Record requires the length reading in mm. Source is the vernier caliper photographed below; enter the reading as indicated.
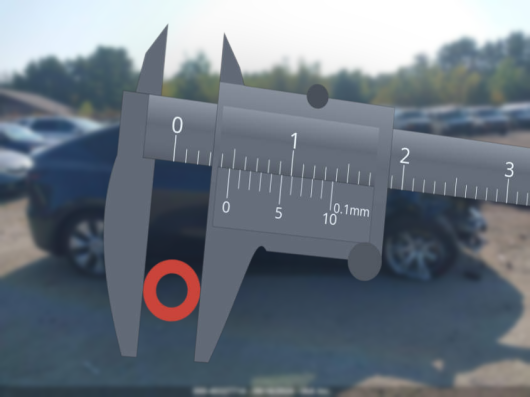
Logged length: 4.7 mm
